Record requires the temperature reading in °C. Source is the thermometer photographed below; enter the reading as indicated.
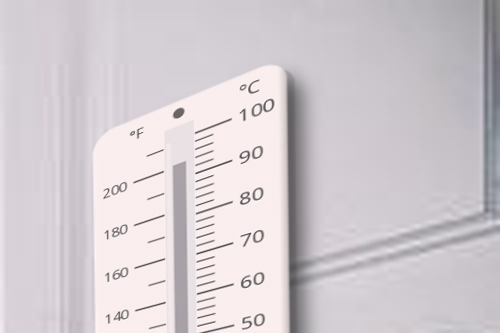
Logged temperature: 94 °C
